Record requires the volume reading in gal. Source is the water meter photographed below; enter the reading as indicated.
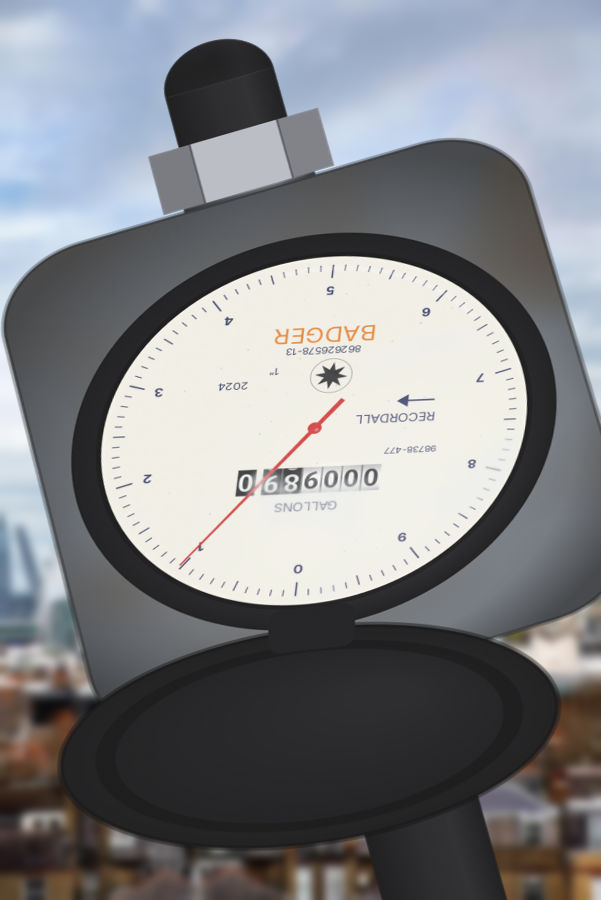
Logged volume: 9891.0 gal
